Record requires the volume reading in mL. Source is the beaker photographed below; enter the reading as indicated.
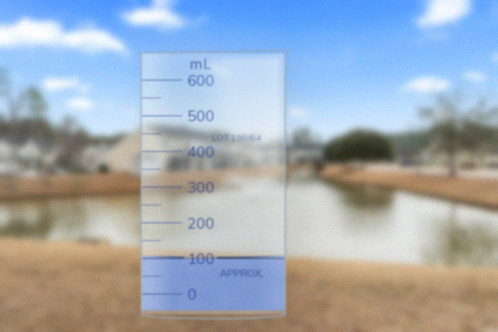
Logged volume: 100 mL
